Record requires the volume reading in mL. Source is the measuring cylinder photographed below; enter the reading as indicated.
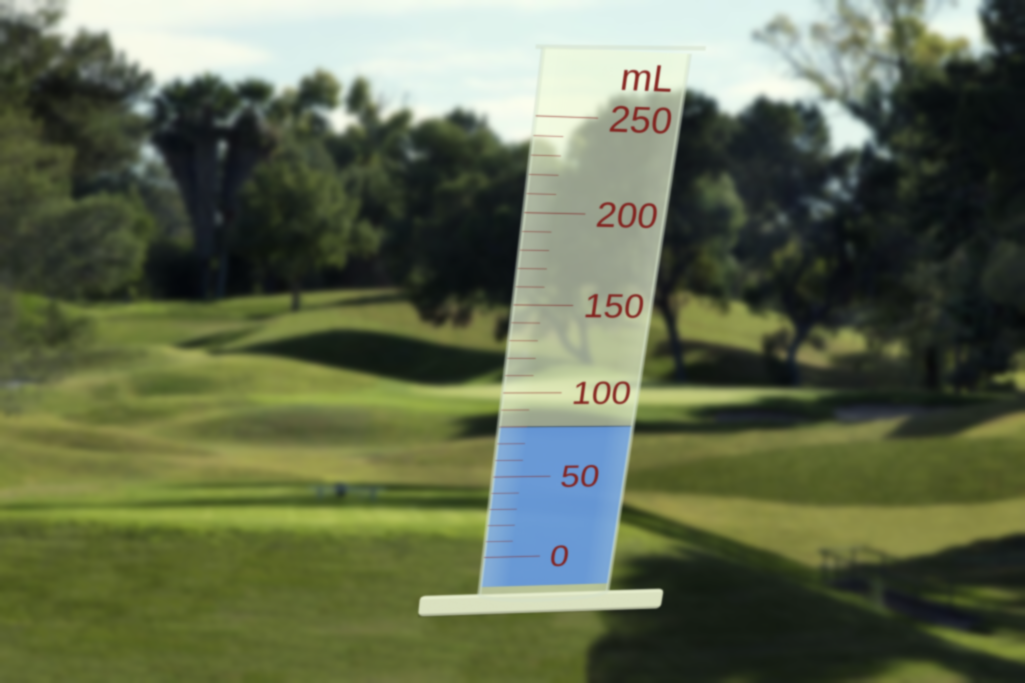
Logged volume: 80 mL
